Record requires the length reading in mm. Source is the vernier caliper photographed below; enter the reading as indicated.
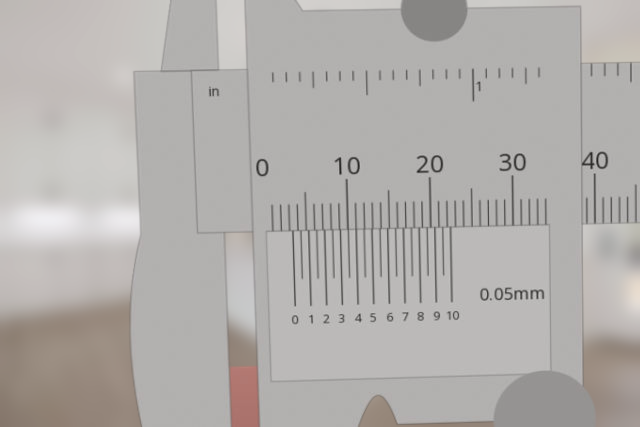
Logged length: 3.4 mm
